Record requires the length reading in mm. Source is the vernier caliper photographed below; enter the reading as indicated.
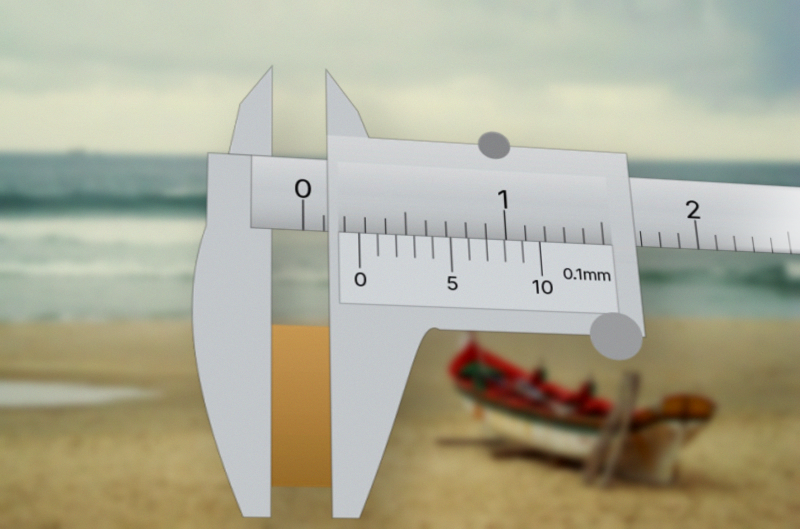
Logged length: 2.7 mm
